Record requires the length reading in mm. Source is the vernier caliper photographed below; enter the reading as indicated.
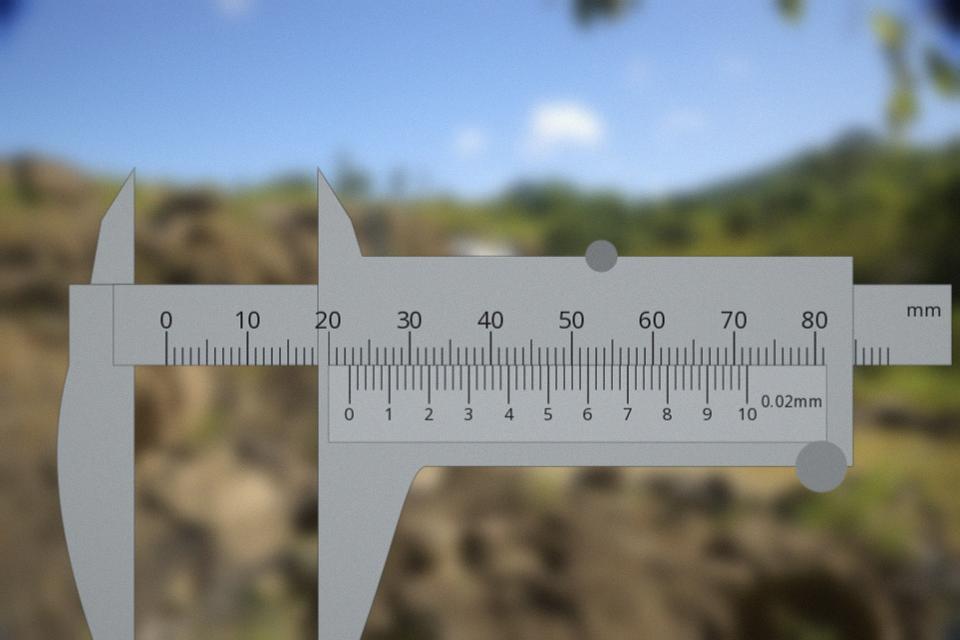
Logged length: 22.6 mm
